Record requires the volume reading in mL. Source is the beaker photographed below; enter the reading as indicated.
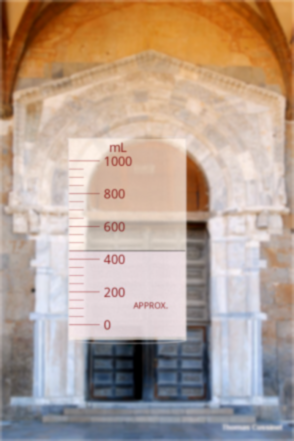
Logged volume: 450 mL
